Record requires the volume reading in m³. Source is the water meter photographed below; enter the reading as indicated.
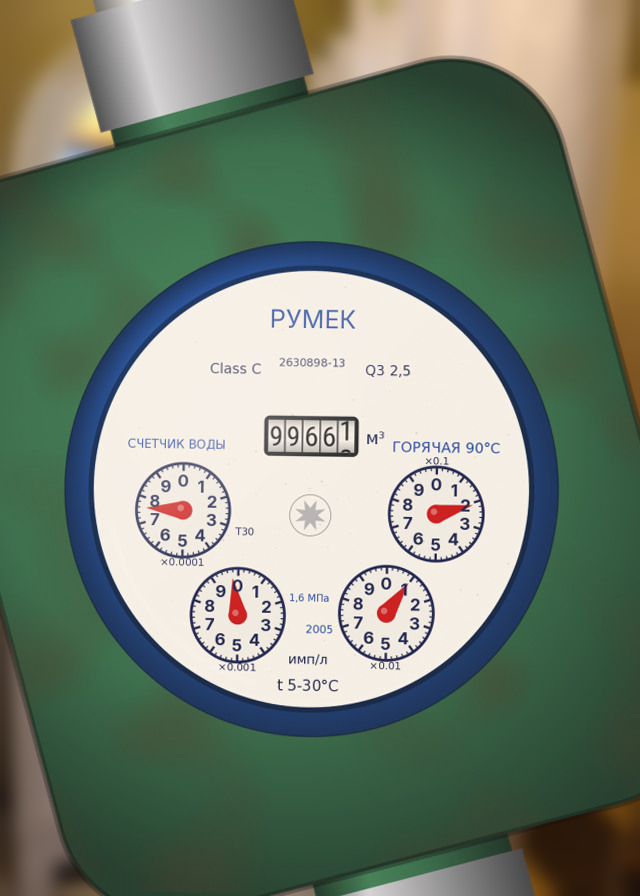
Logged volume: 99661.2097 m³
